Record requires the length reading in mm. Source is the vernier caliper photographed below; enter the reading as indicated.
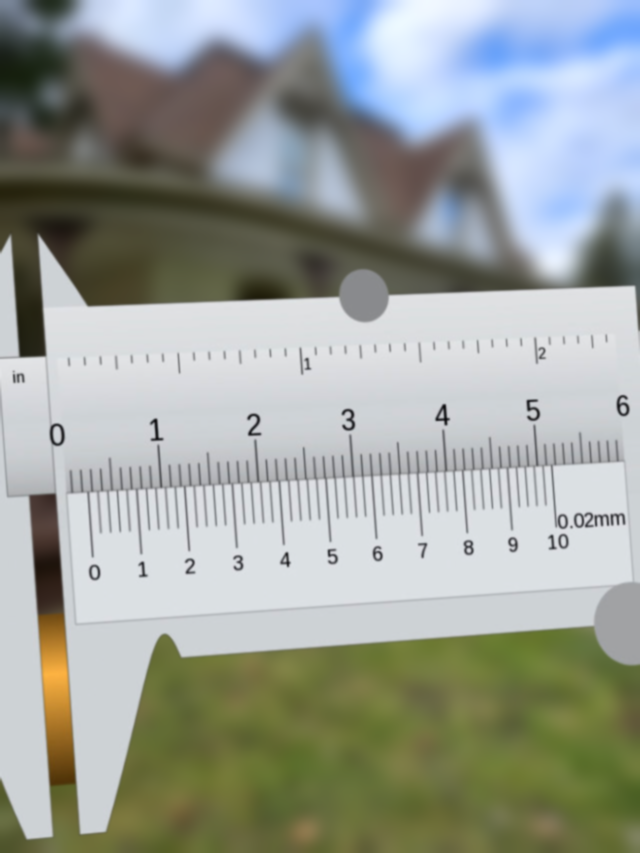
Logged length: 2.6 mm
